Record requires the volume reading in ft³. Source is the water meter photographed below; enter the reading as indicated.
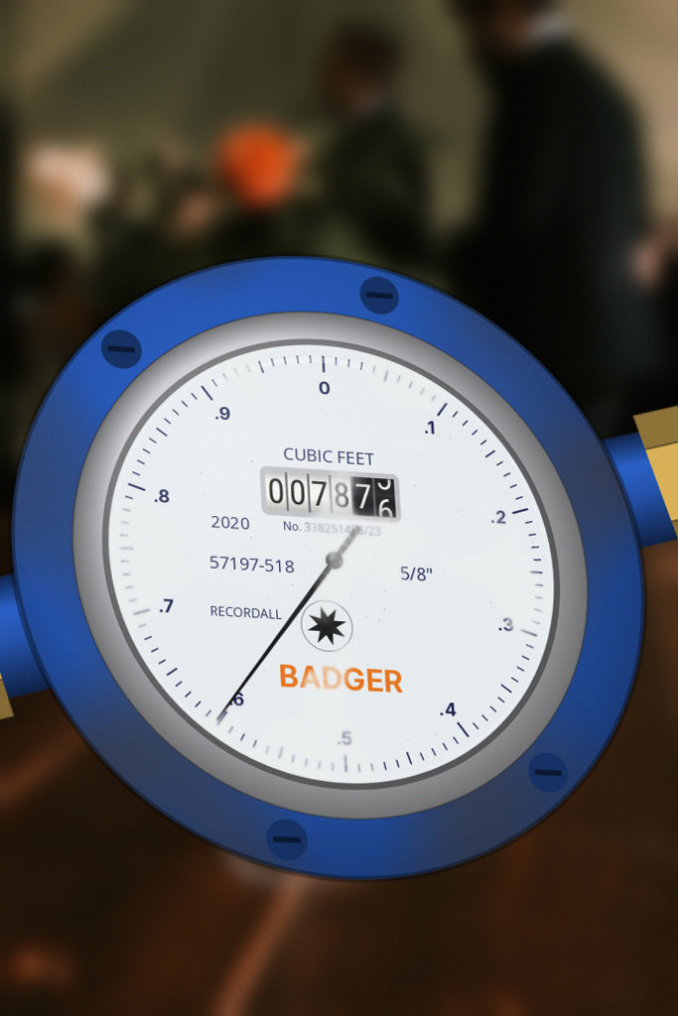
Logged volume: 7875.60 ft³
